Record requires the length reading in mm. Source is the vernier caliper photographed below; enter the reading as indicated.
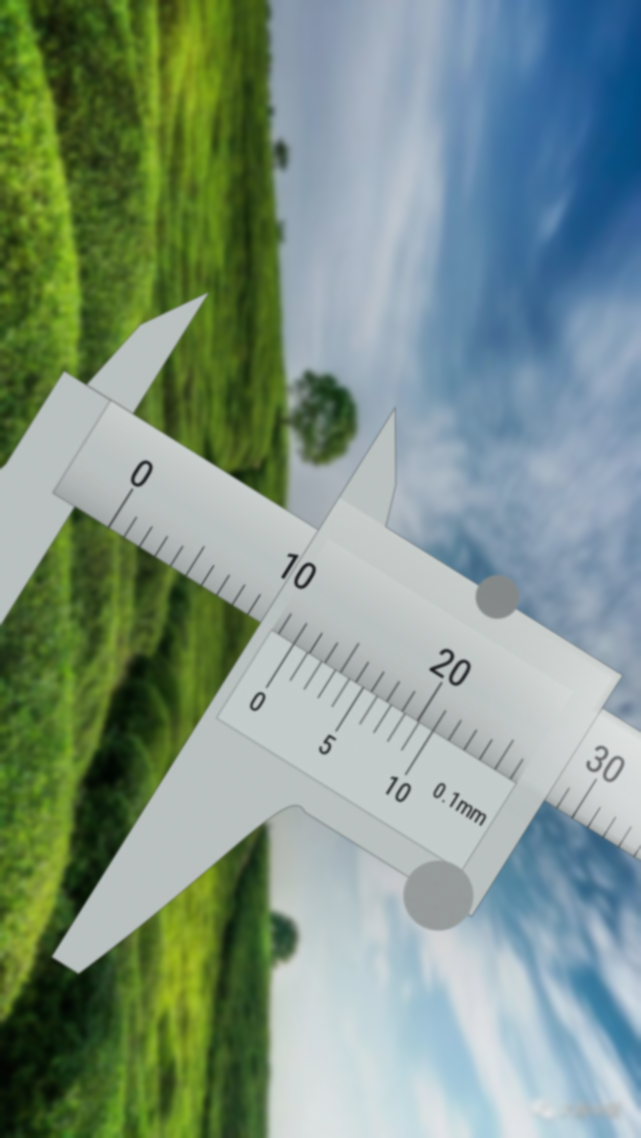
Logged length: 12.0 mm
